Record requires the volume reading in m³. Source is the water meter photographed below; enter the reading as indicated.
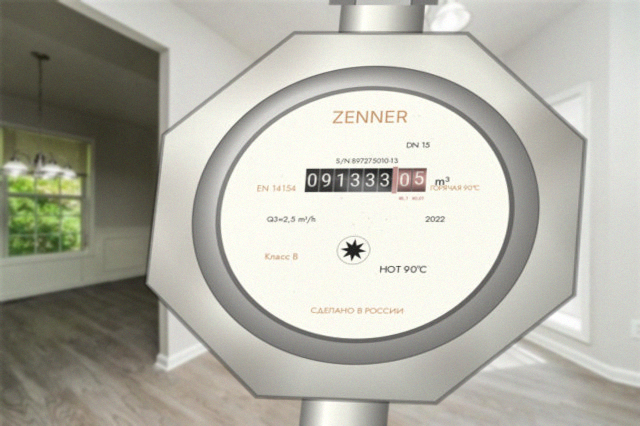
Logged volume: 91333.05 m³
